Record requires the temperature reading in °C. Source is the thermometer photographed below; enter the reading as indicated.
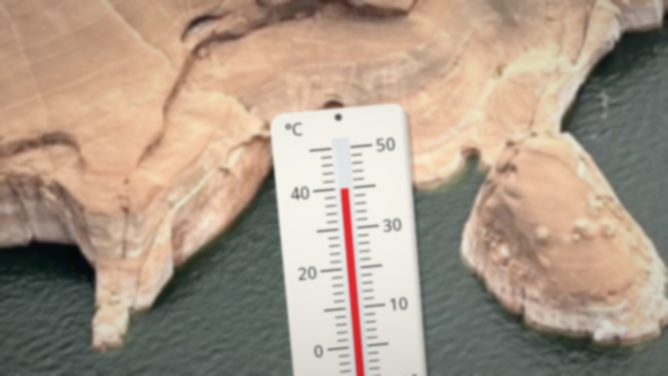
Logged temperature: 40 °C
